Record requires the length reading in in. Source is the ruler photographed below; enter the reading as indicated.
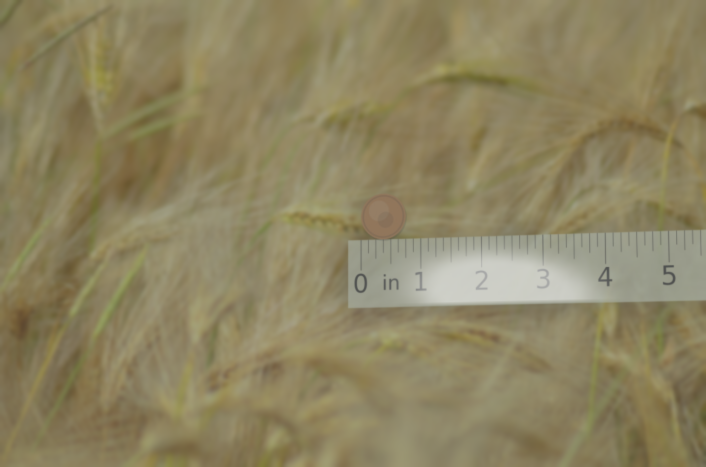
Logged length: 0.75 in
